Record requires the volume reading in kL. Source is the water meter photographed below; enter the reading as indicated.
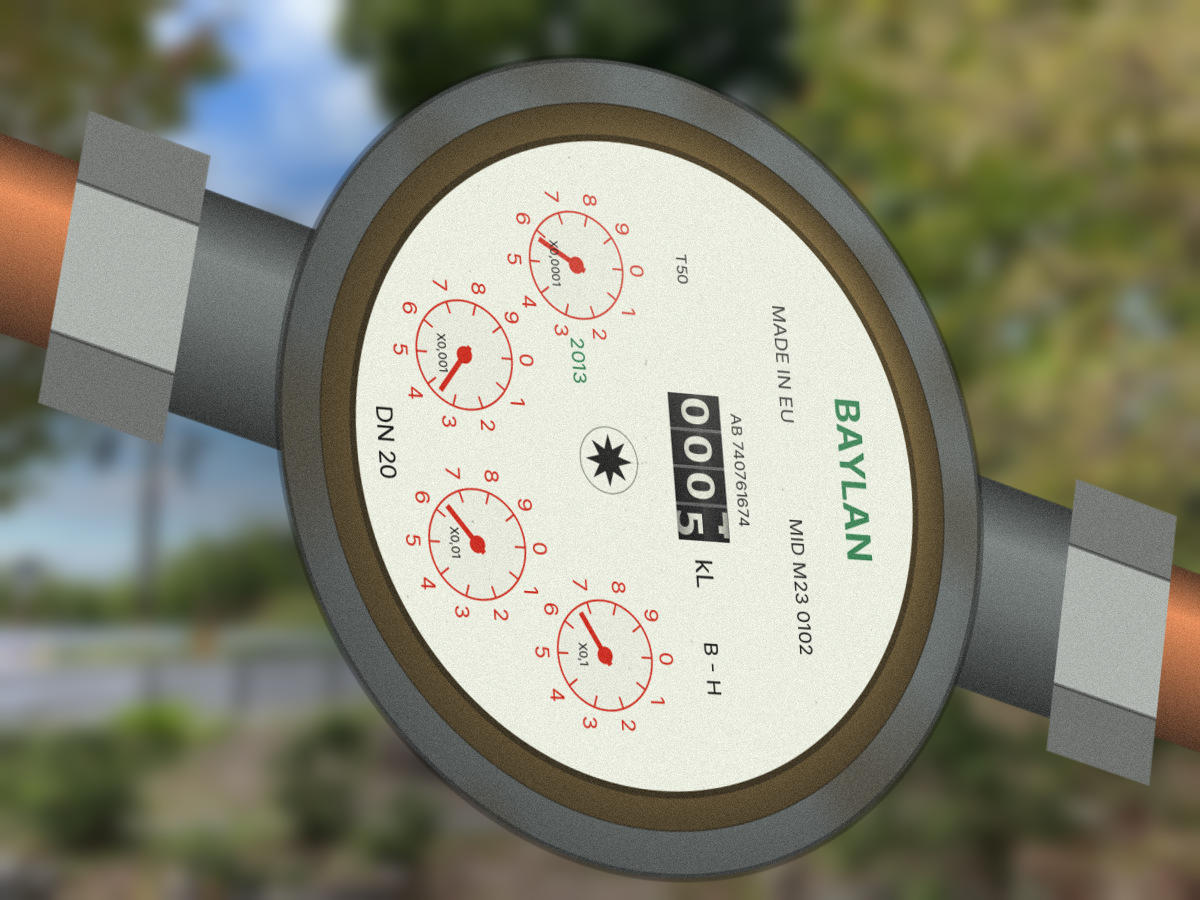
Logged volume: 4.6635 kL
